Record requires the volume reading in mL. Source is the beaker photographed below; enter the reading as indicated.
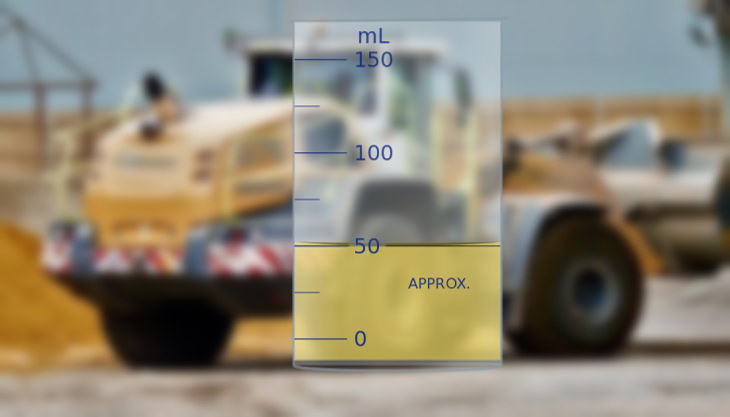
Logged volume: 50 mL
